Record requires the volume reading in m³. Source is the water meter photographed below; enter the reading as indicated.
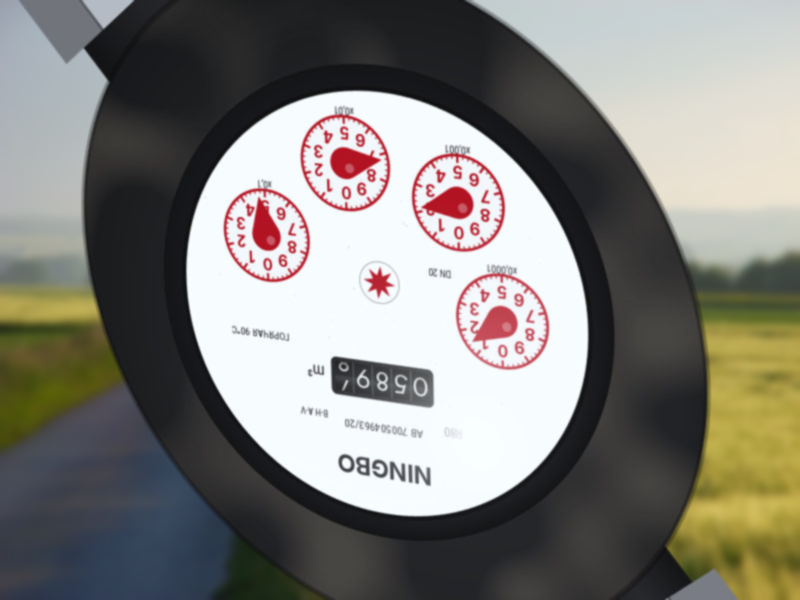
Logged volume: 5897.4721 m³
